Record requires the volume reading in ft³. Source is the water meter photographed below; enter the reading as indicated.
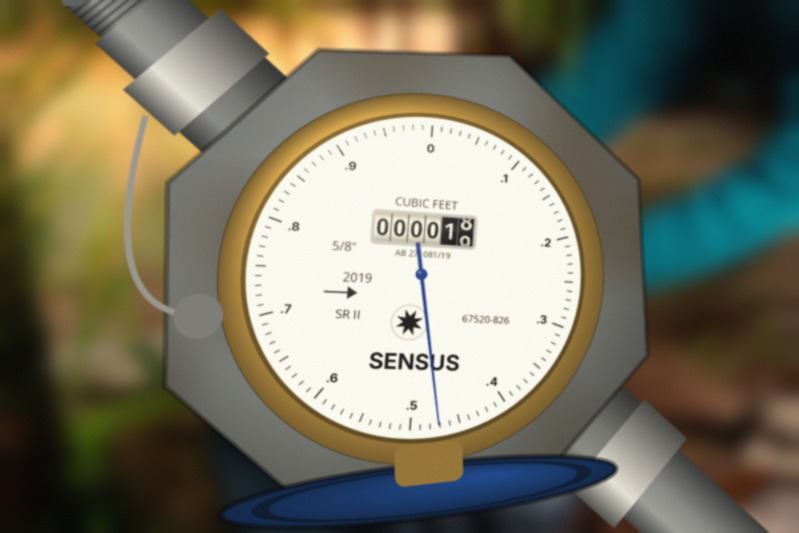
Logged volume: 18.47 ft³
